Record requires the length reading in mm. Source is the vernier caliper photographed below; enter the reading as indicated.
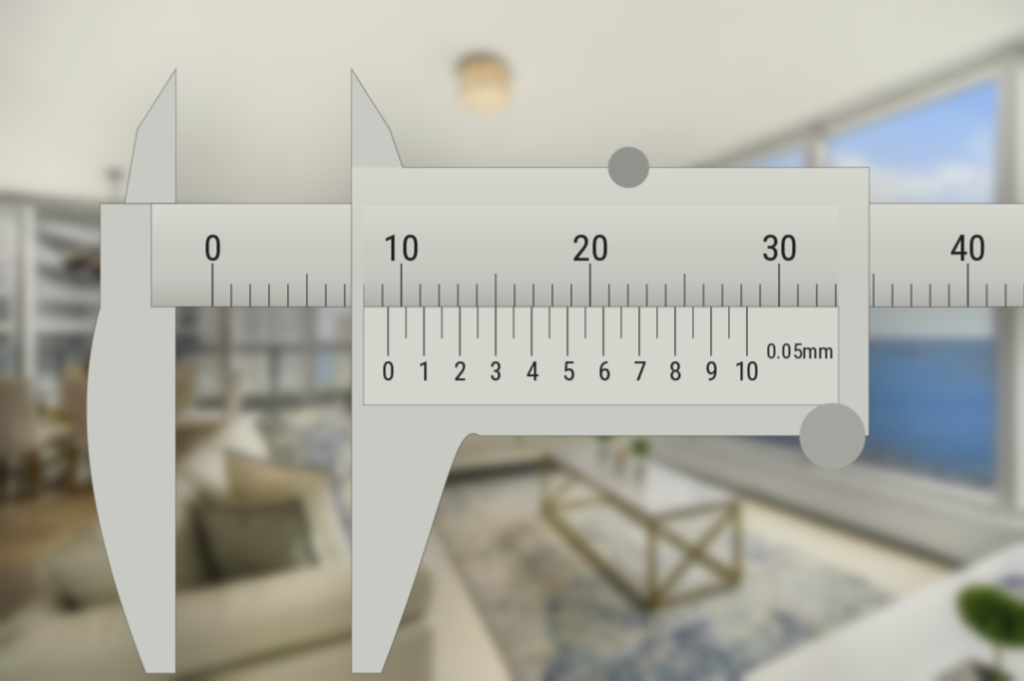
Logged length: 9.3 mm
